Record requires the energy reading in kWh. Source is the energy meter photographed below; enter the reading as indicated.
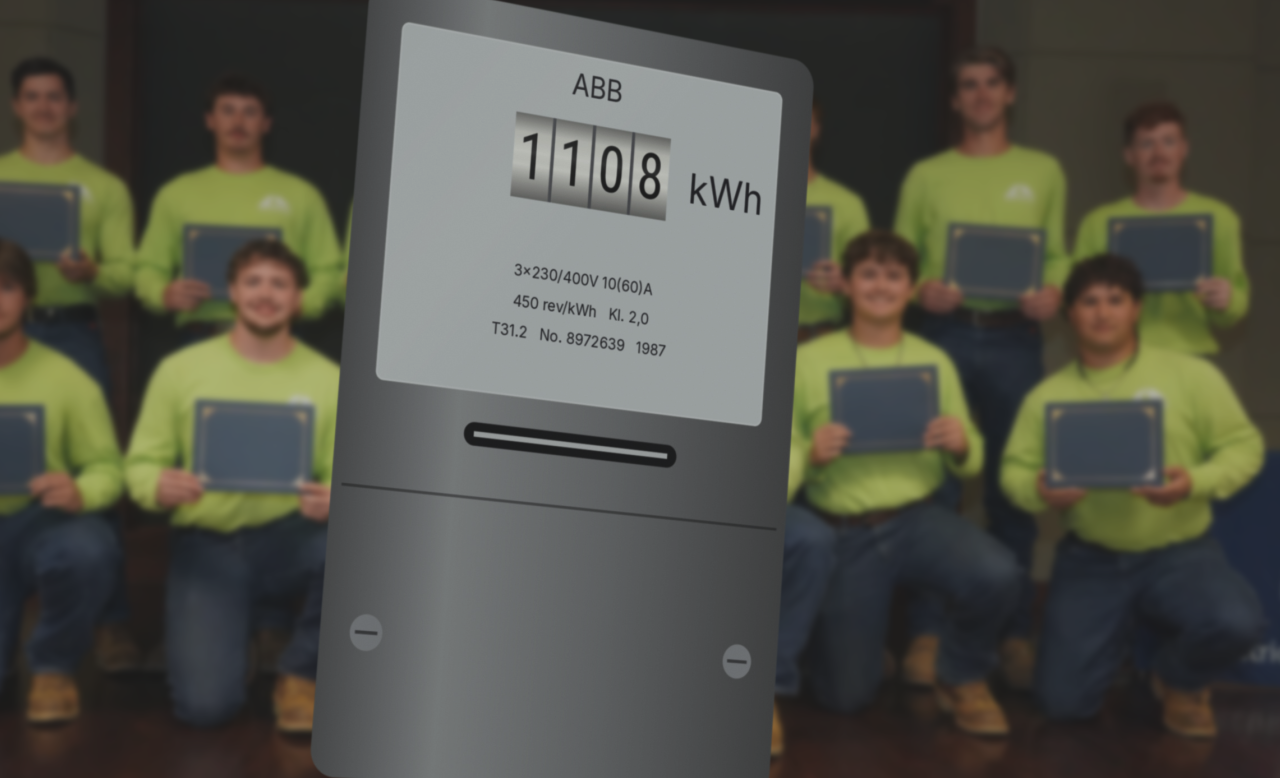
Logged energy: 1108 kWh
